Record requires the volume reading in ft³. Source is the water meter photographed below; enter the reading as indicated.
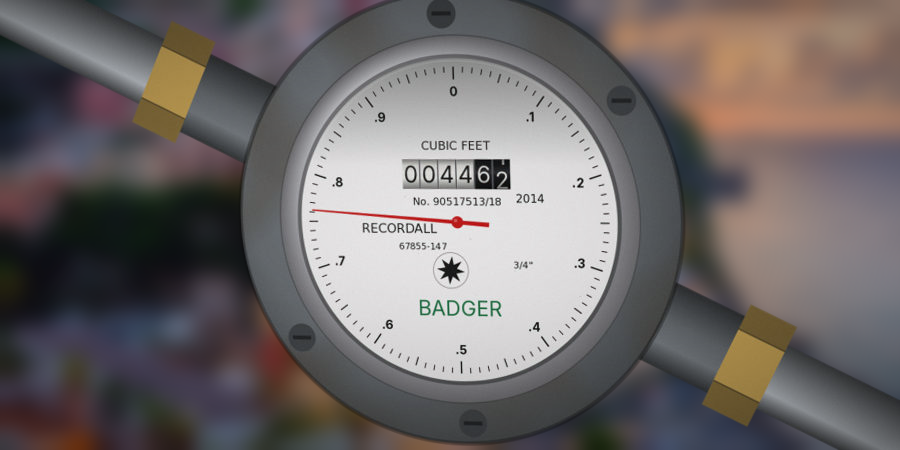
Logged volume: 4461.76 ft³
